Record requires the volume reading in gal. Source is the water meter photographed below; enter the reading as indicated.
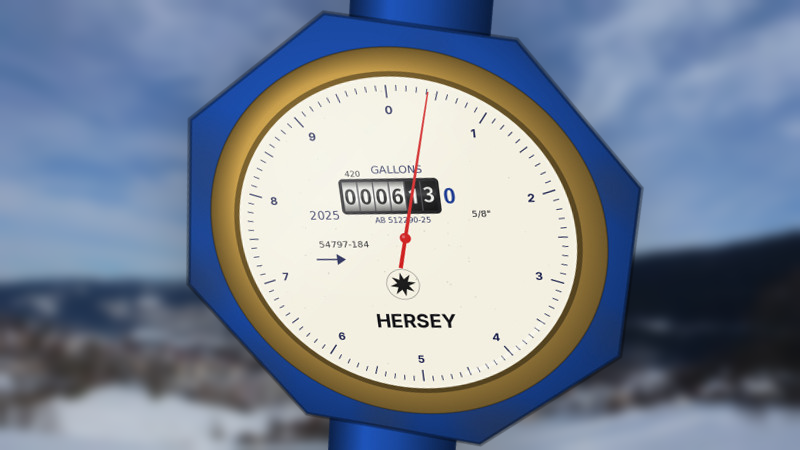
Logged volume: 6130.4 gal
